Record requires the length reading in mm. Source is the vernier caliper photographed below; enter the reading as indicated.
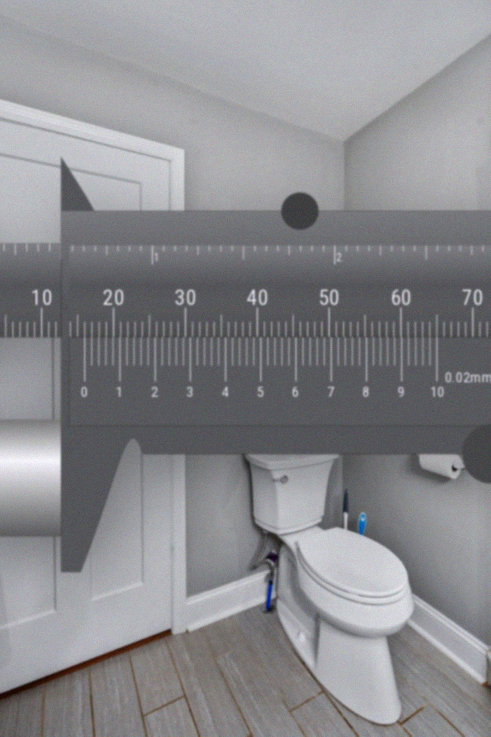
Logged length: 16.0 mm
